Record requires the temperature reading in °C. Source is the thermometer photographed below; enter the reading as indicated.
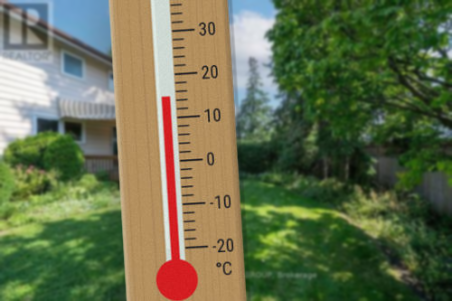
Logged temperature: 15 °C
